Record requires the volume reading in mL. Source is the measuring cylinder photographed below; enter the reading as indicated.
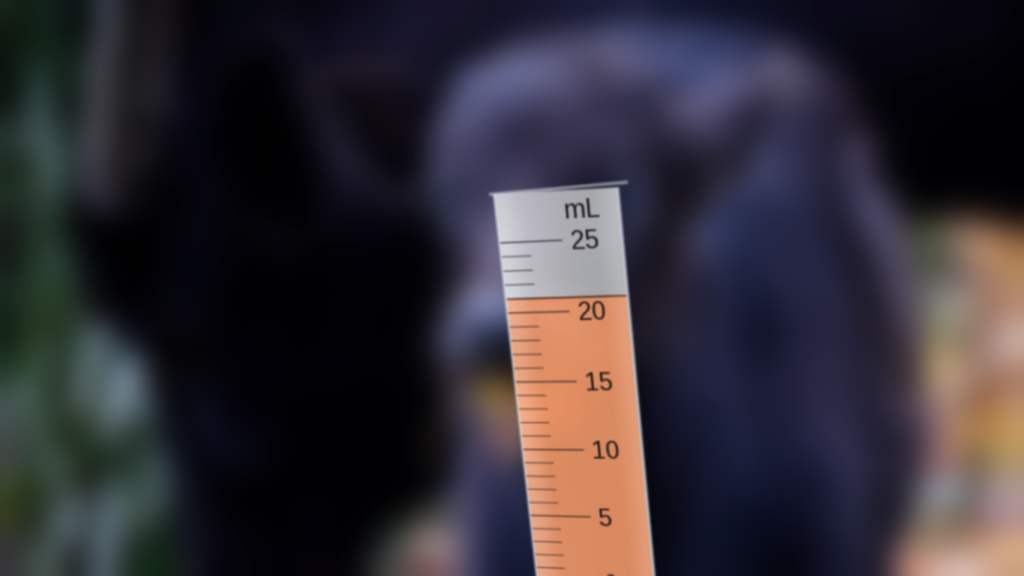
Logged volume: 21 mL
